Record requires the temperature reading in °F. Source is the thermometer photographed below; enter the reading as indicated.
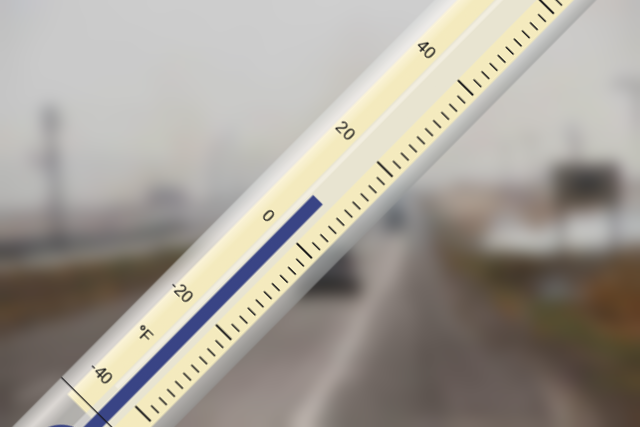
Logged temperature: 8 °F
